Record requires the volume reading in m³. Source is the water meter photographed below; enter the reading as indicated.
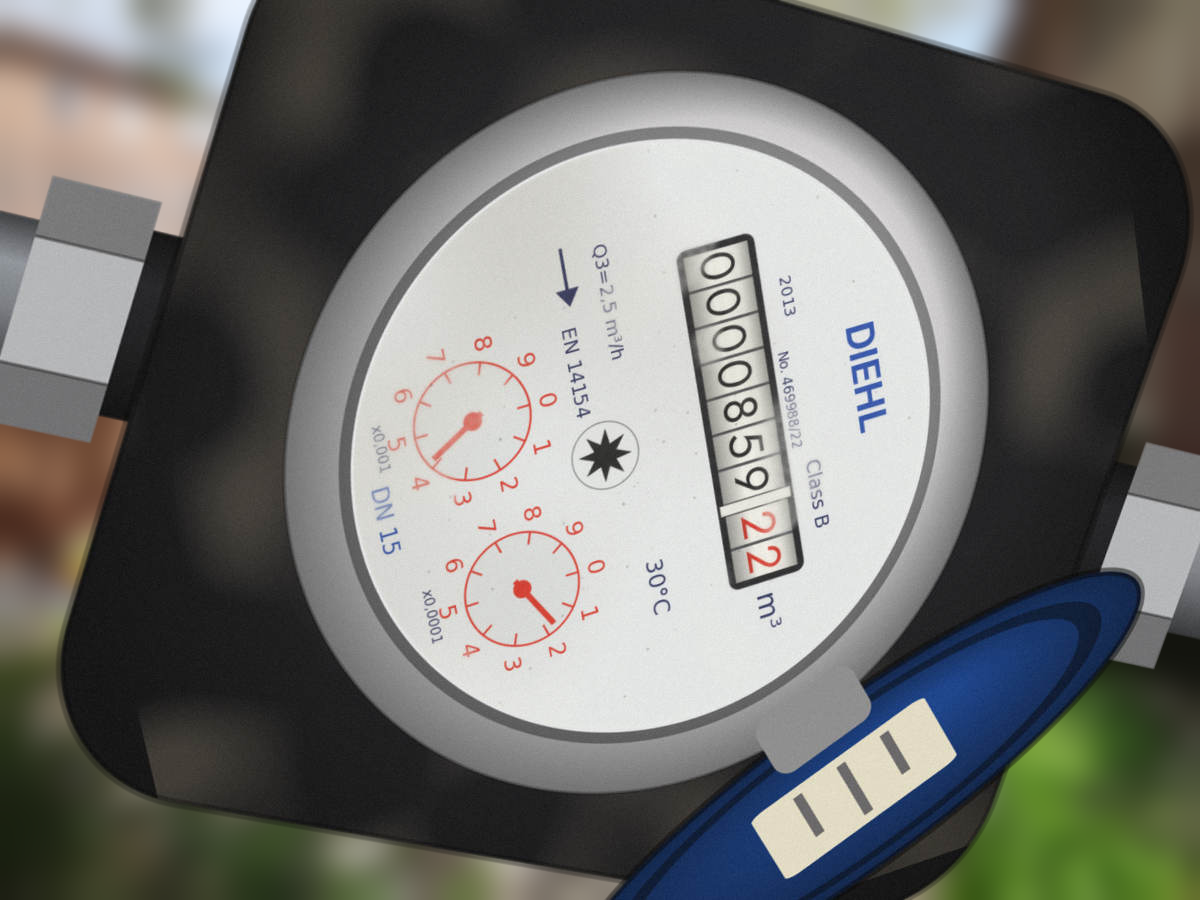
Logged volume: 859.2241 m³
